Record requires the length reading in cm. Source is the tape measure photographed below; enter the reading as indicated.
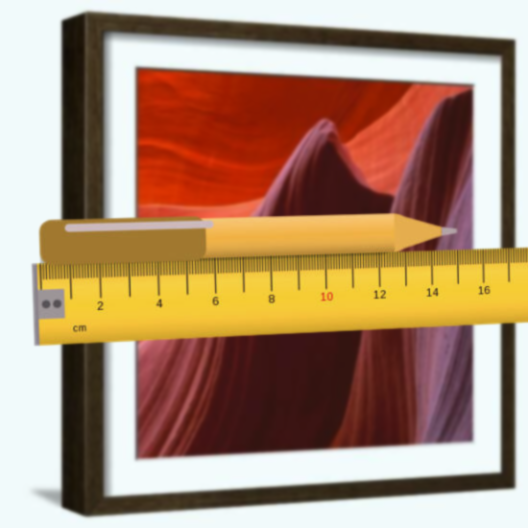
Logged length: 15 cm
